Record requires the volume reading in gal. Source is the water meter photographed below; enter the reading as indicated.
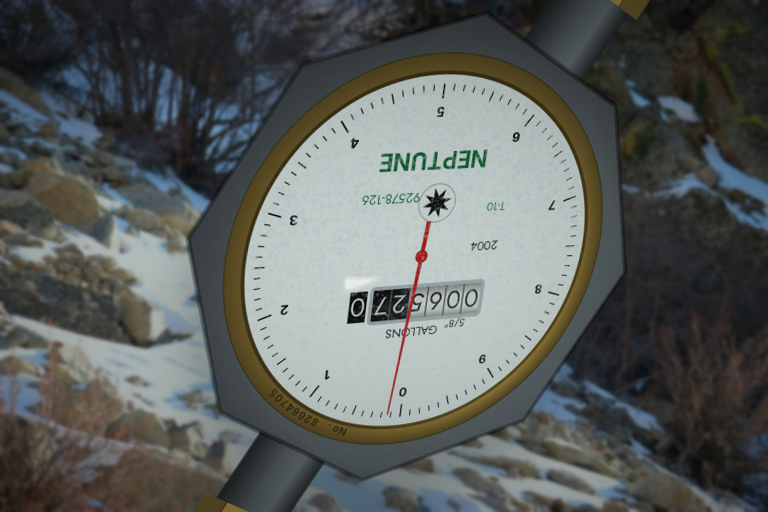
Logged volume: 65270.1 gal
